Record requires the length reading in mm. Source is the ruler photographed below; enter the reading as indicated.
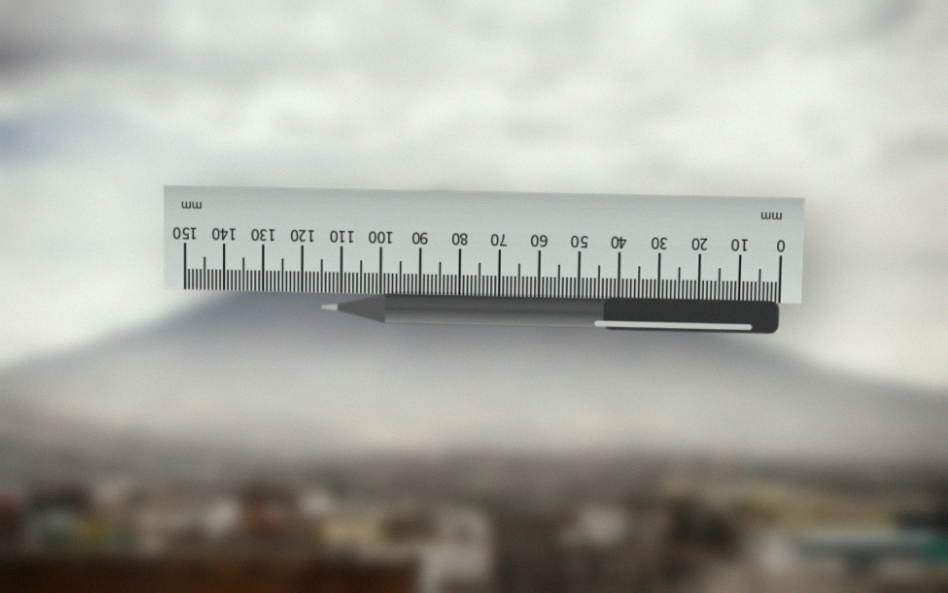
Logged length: 115 mm
